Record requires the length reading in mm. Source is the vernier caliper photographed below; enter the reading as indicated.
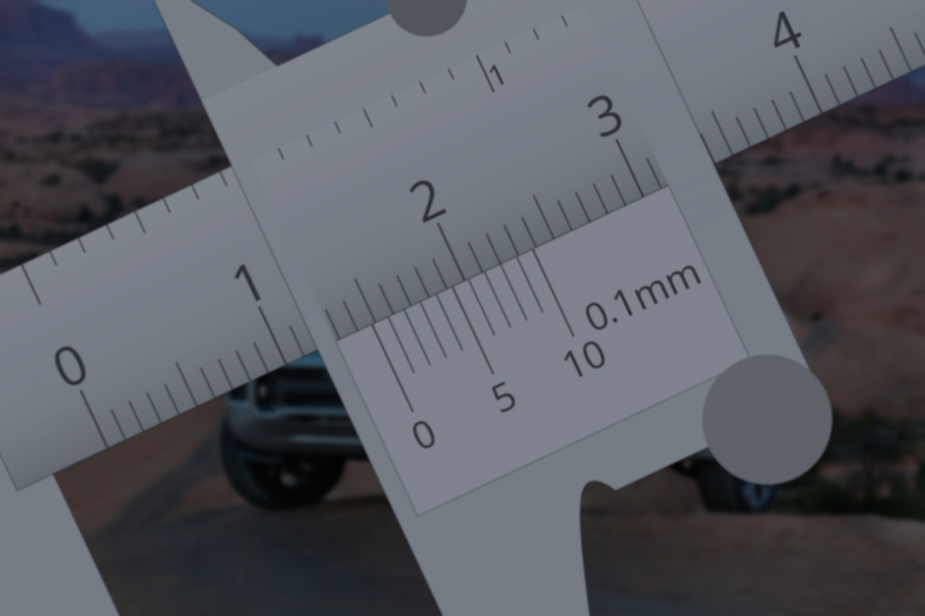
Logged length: 14.8 mm
